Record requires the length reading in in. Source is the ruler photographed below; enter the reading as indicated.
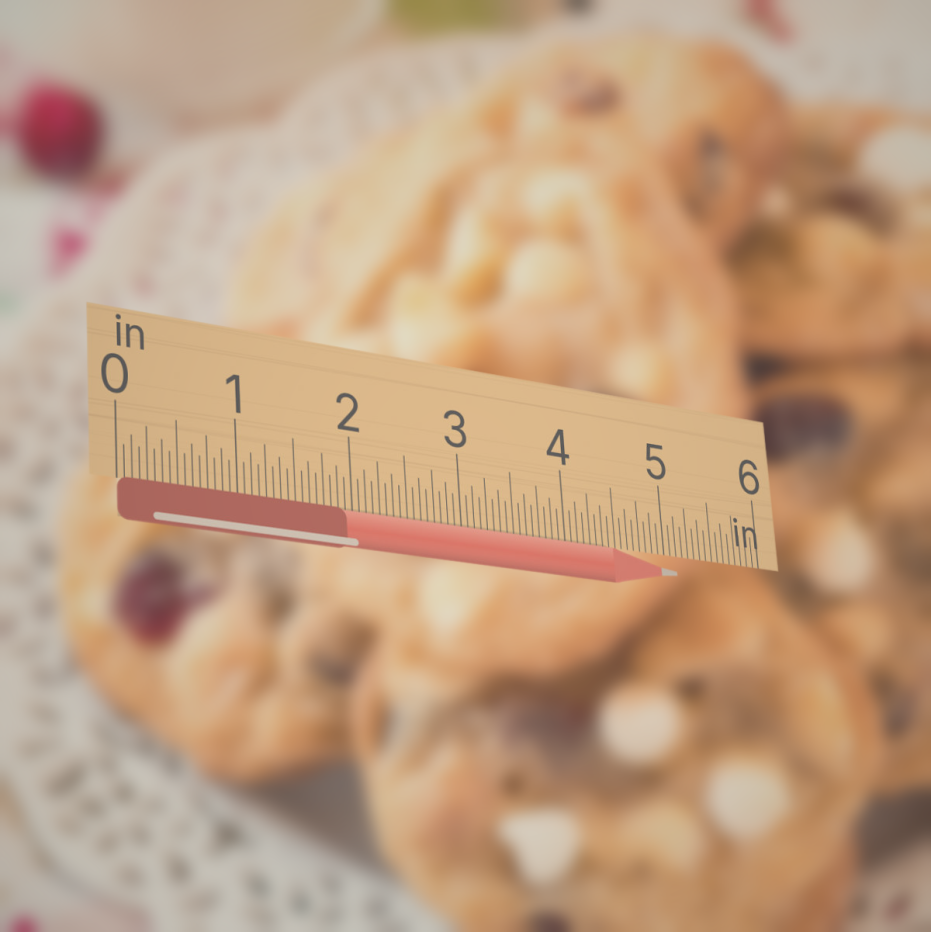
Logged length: 5.125 in
